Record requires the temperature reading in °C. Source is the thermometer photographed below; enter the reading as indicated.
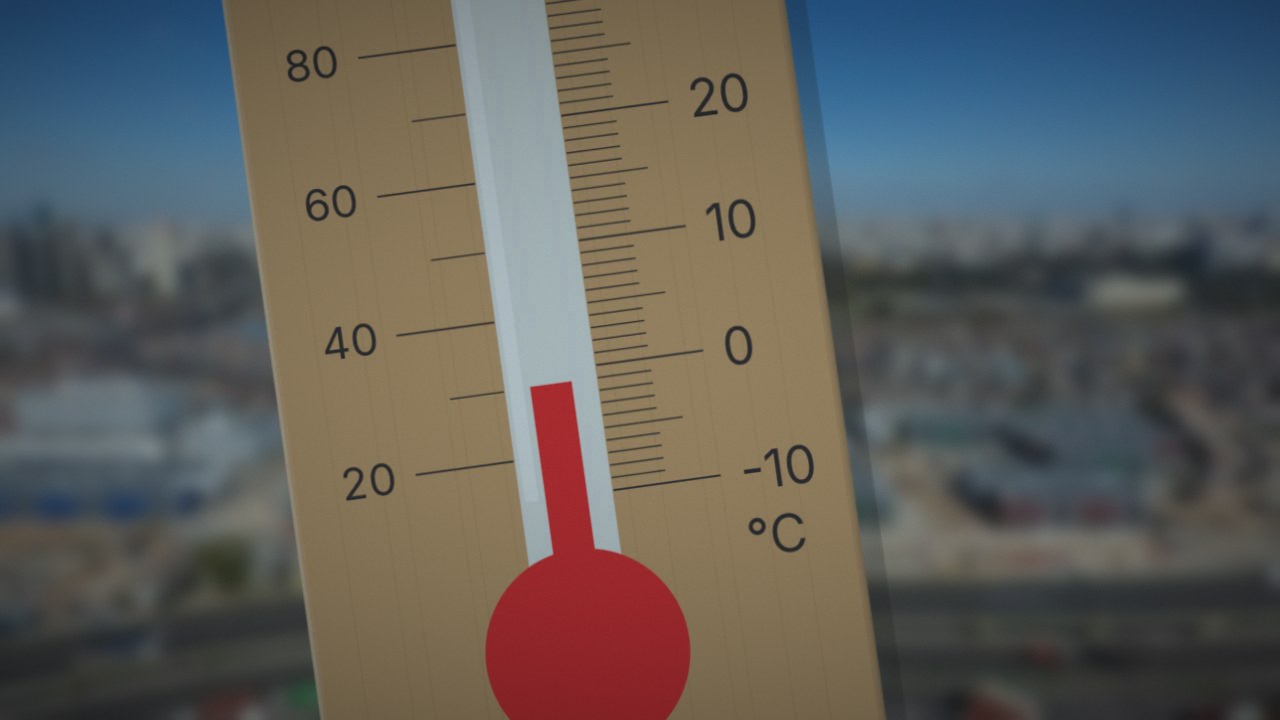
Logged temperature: -1 °C
